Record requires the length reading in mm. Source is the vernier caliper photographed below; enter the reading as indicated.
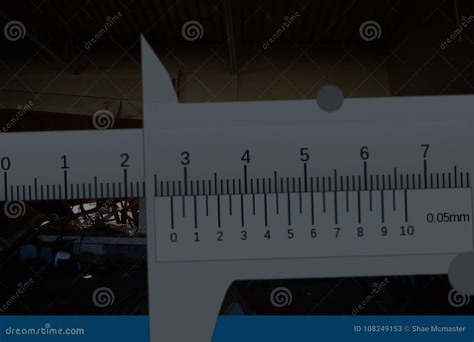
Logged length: 27.6 mm
